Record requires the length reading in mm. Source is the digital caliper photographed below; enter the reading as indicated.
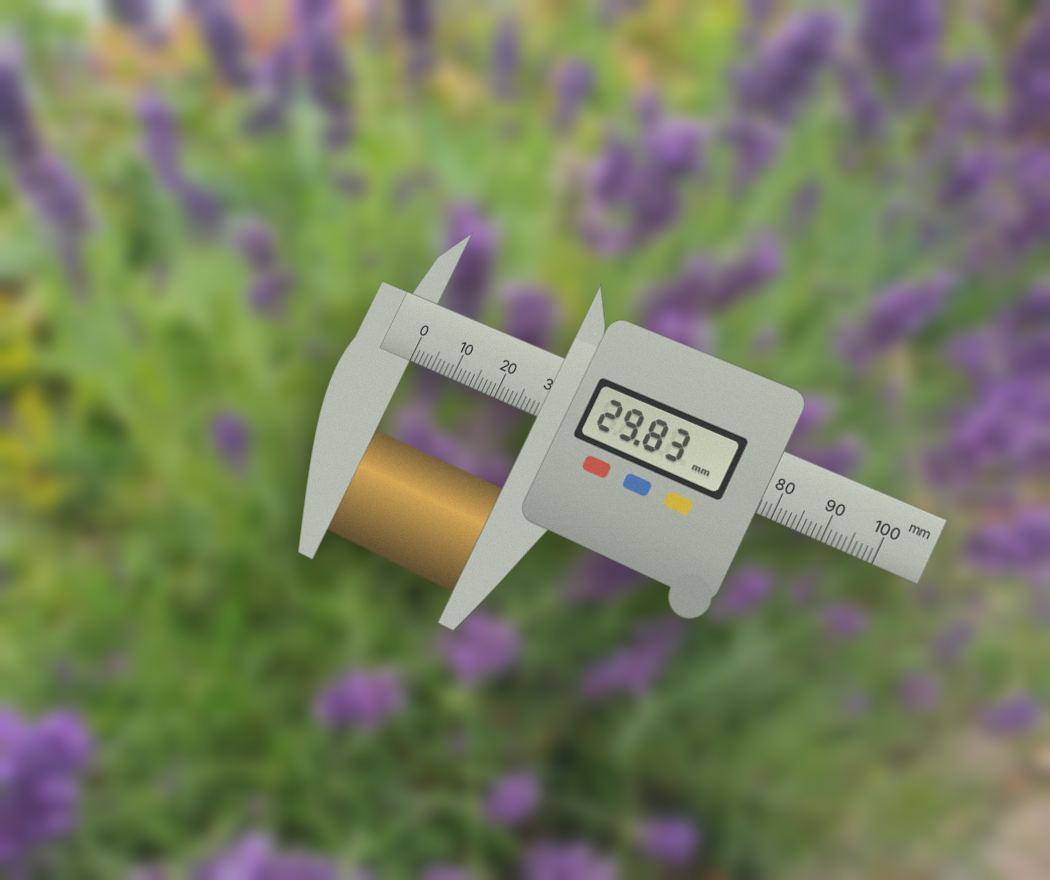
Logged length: 29.83 mm
